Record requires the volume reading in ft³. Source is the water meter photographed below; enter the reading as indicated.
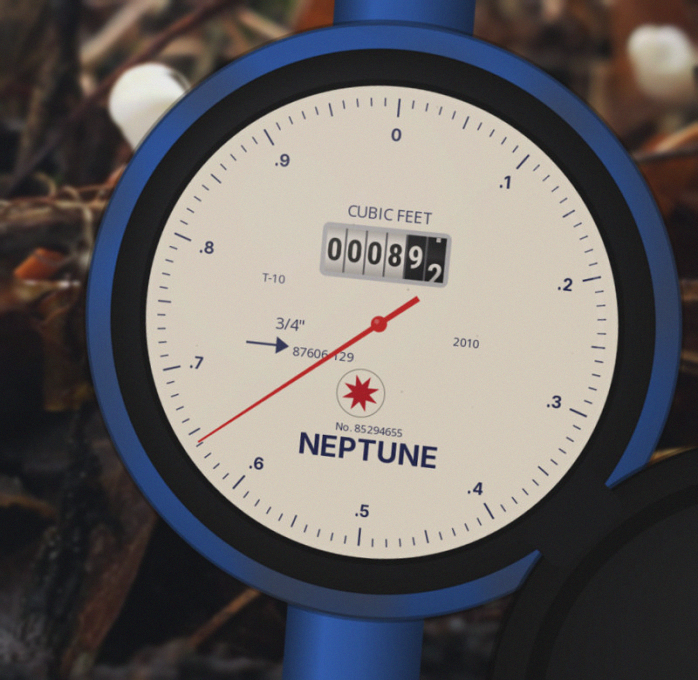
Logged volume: 891.64 ft³
